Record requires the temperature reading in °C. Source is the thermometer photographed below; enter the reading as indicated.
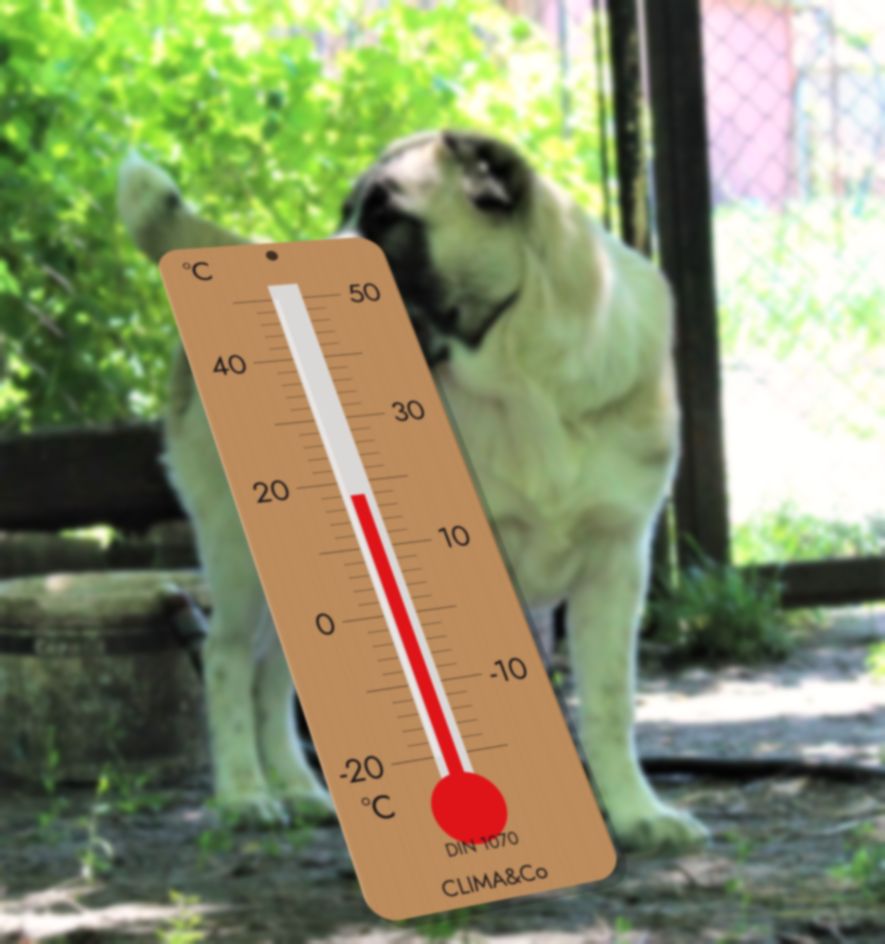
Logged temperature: 18 °C
